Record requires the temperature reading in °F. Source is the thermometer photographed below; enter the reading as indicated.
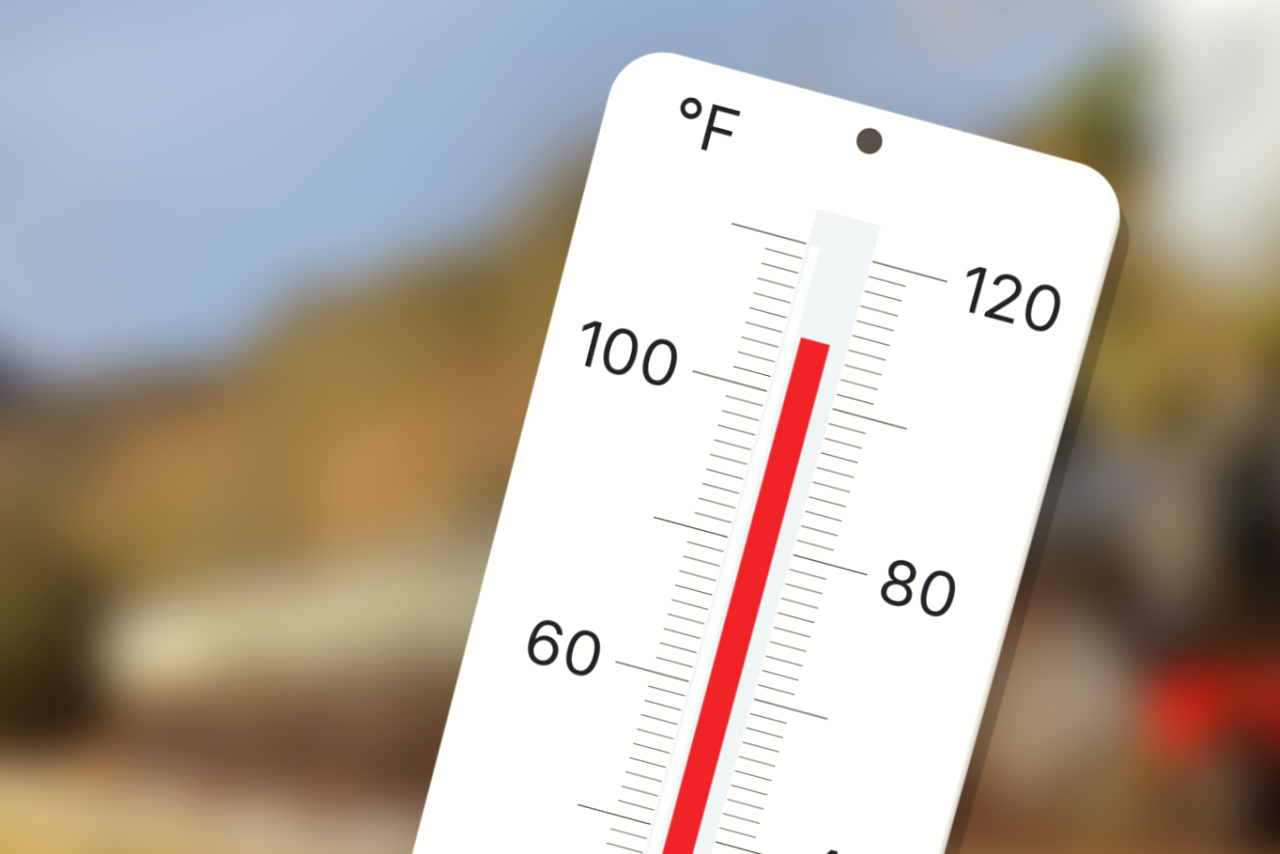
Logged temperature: 108 °F
